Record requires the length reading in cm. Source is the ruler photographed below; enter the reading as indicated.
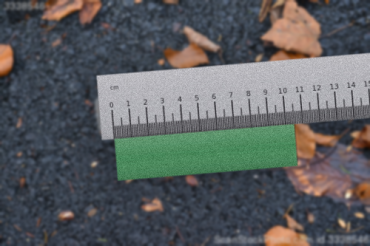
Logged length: 10.5 cm
